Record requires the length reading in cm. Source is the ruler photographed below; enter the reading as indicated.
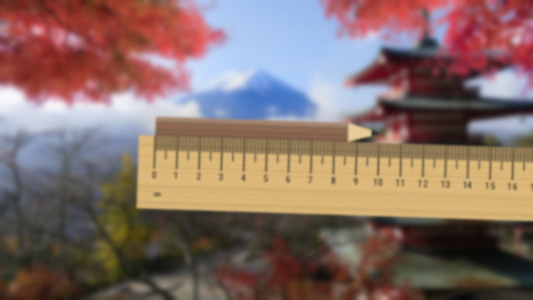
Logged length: 10 cm
